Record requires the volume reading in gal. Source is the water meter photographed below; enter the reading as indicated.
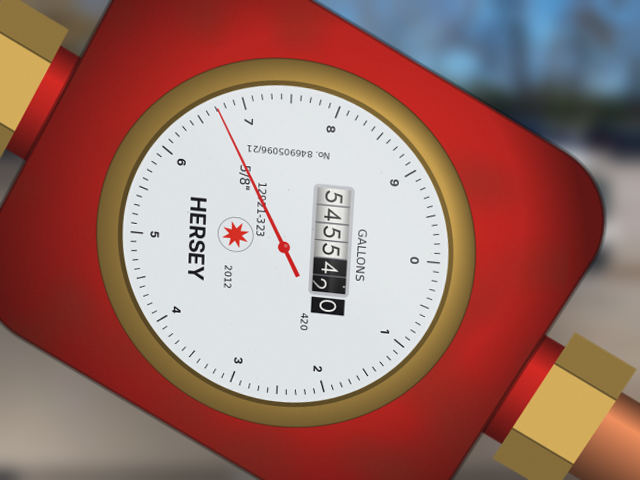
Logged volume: 5455416.7 gal
